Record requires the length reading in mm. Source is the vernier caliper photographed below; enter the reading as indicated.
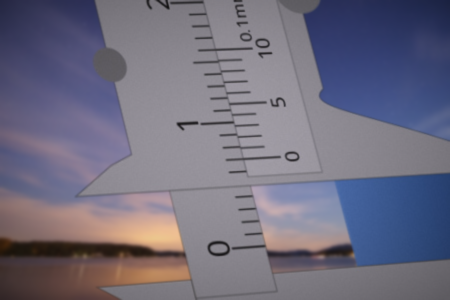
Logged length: 7.0 mm
